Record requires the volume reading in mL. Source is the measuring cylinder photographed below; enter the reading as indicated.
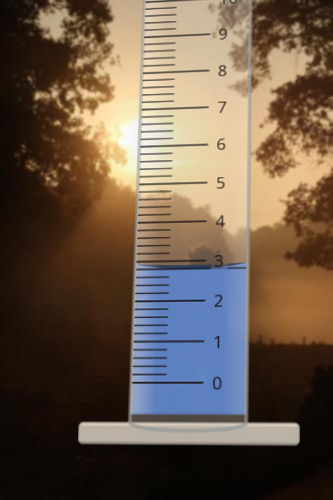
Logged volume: 2.8 mL
